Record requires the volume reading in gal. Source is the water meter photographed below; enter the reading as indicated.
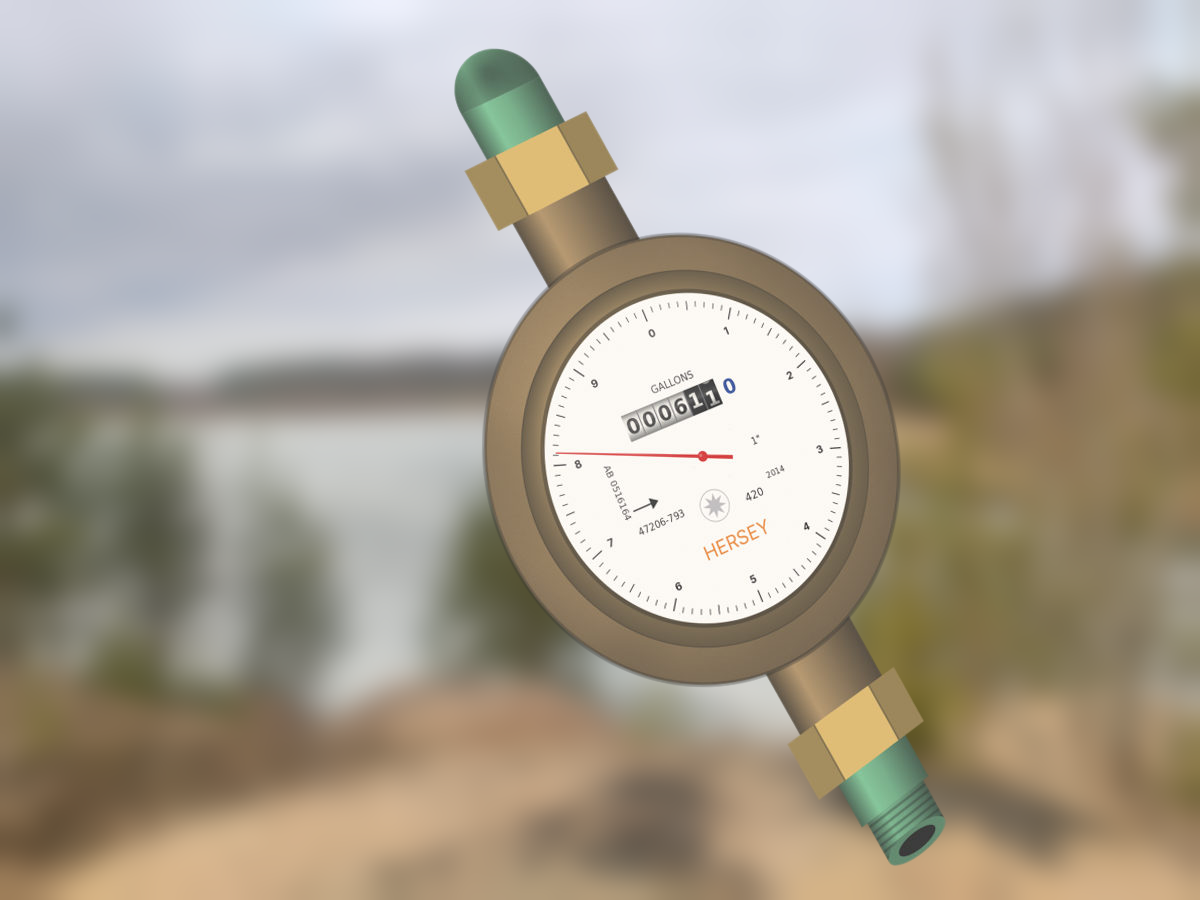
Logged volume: 6108.1 gal
